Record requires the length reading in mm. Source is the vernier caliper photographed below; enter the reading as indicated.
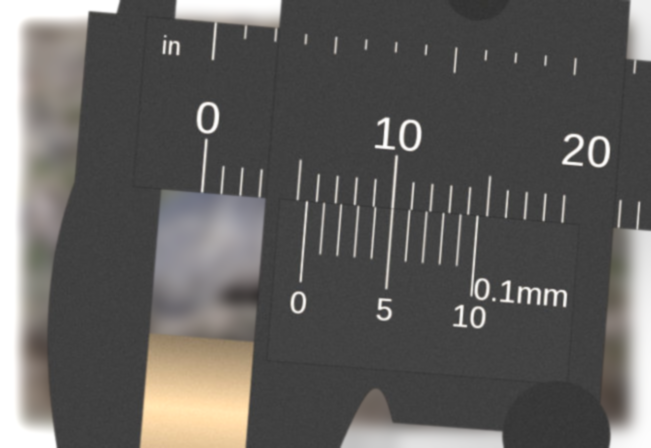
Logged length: 5.5 mm
